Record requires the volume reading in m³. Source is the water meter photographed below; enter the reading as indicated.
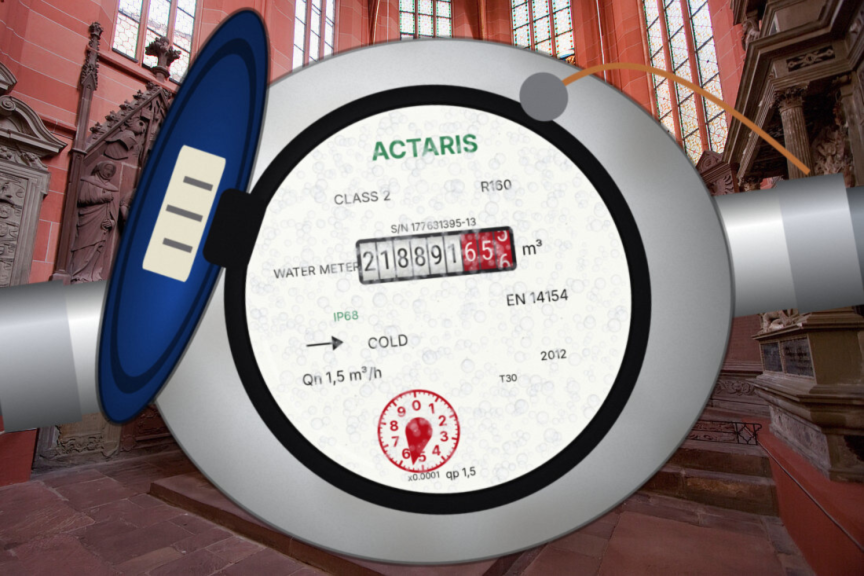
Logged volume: 218891.6555 m³
